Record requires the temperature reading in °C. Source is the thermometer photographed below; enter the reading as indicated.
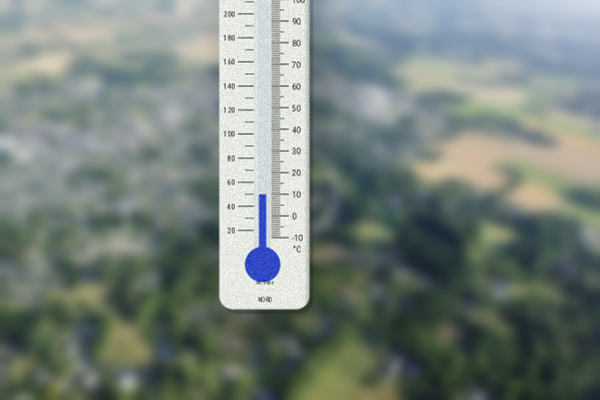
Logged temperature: 10 °C
